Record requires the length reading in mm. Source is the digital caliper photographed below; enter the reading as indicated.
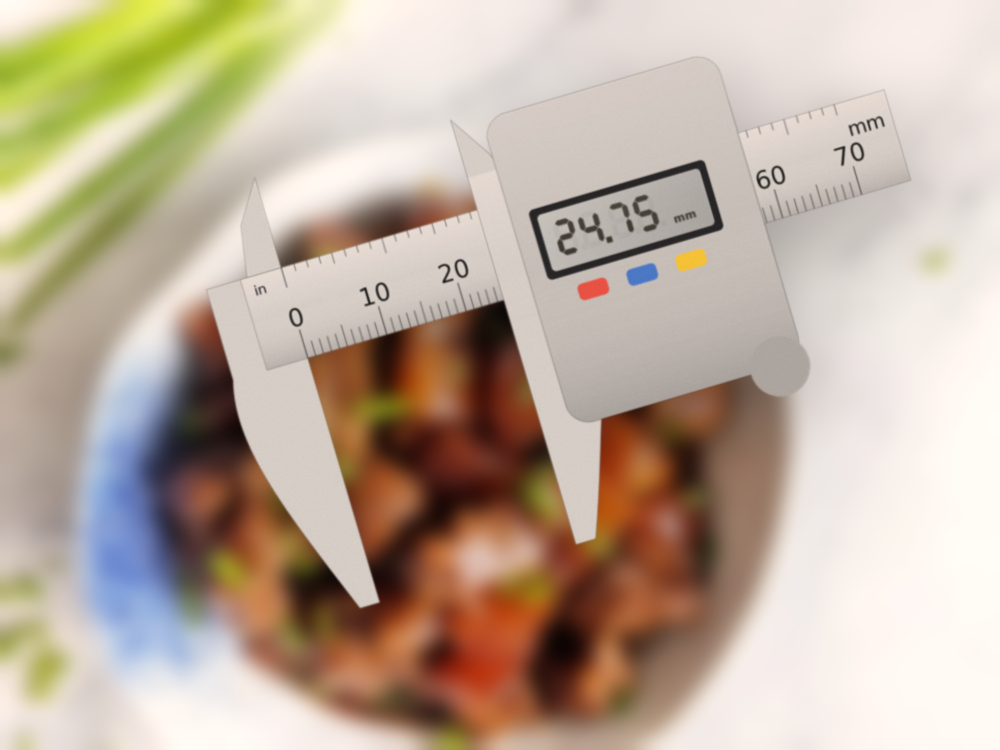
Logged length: 24.75 mm
